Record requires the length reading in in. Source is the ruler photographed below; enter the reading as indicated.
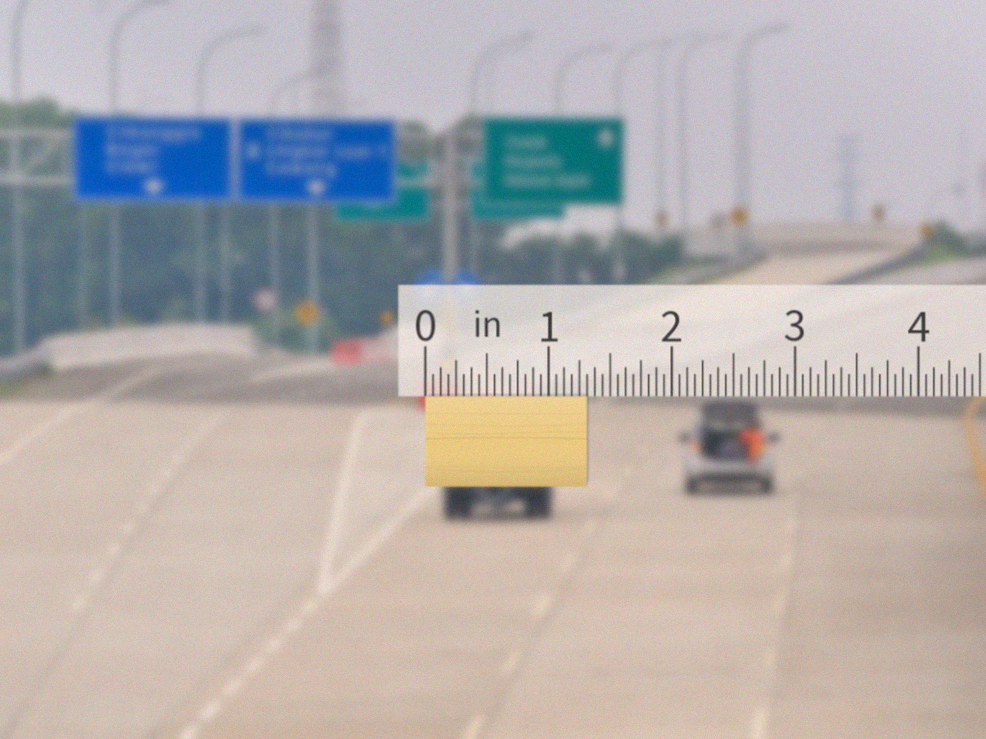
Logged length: 1.3125 in
